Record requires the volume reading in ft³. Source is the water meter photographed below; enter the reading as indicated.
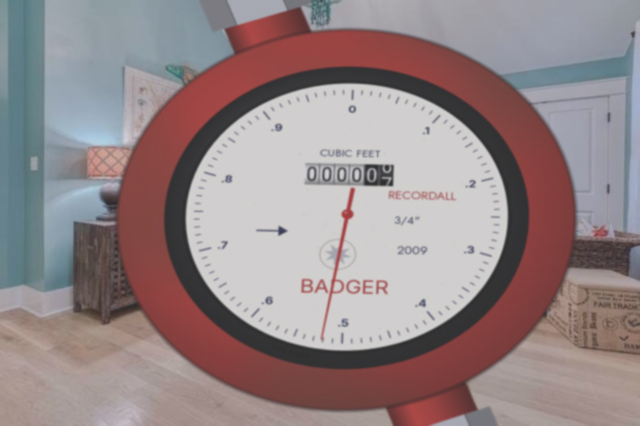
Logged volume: 6.52 ft³
